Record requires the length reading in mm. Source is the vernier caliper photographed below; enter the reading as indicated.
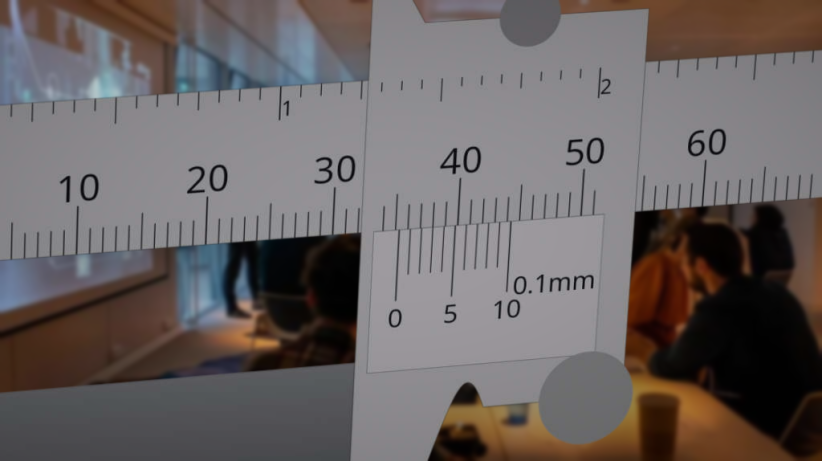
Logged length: 35.3 mm
